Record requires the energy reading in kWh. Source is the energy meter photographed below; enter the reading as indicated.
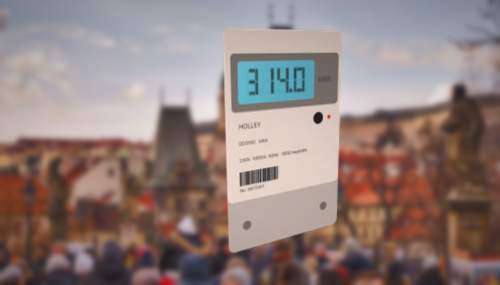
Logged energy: 314.0 kWh
